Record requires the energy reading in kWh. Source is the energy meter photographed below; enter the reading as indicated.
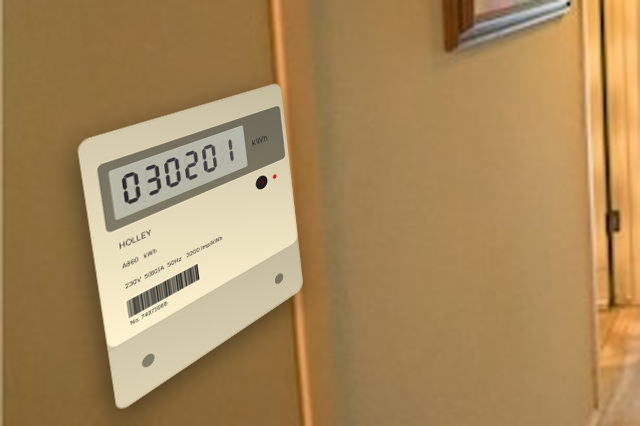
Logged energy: 30201 kWh
